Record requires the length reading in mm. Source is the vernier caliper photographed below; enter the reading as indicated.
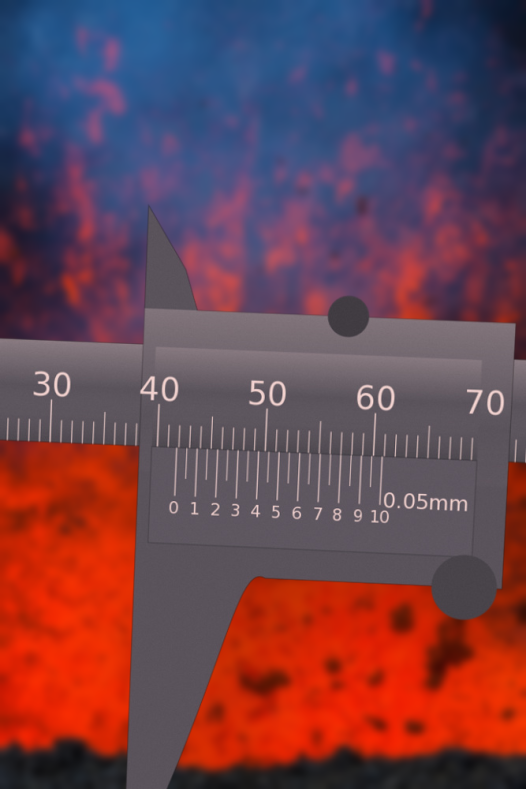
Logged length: 41.8 mm
